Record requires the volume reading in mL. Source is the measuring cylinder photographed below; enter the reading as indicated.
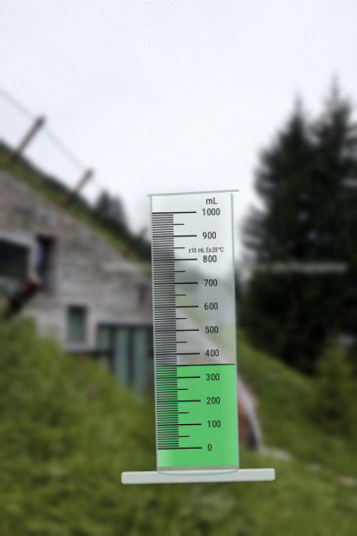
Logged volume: 350 mL
